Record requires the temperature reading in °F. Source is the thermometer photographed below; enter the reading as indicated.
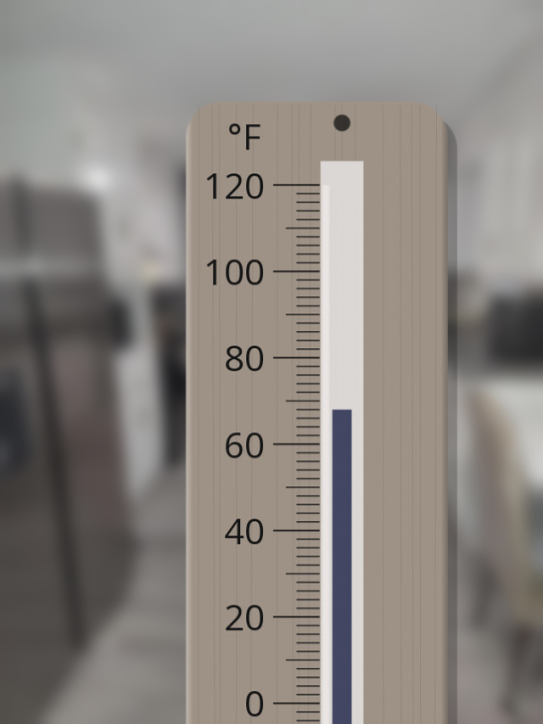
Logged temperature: 68 °F
